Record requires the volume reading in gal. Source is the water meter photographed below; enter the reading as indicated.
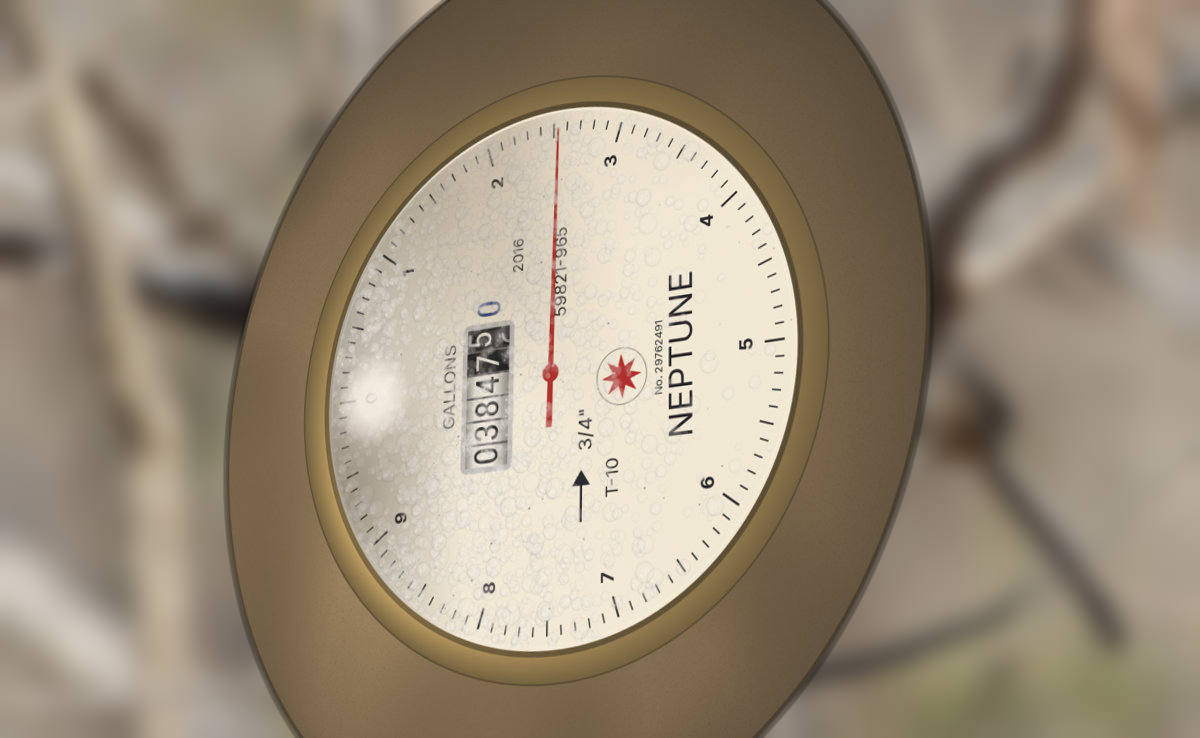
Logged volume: 384752.5 gal
